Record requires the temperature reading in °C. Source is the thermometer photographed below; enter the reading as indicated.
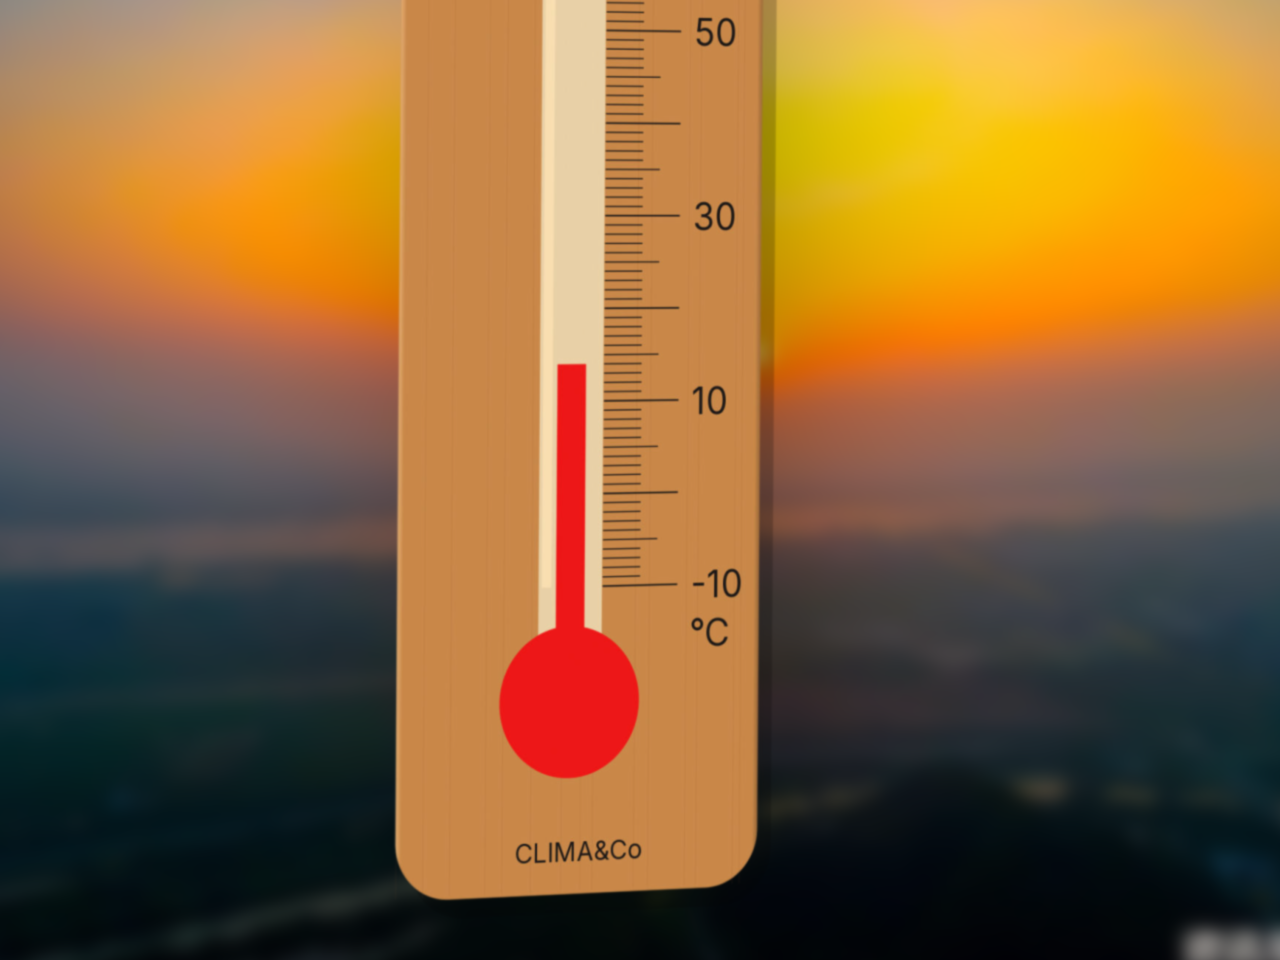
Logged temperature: 14 °C
